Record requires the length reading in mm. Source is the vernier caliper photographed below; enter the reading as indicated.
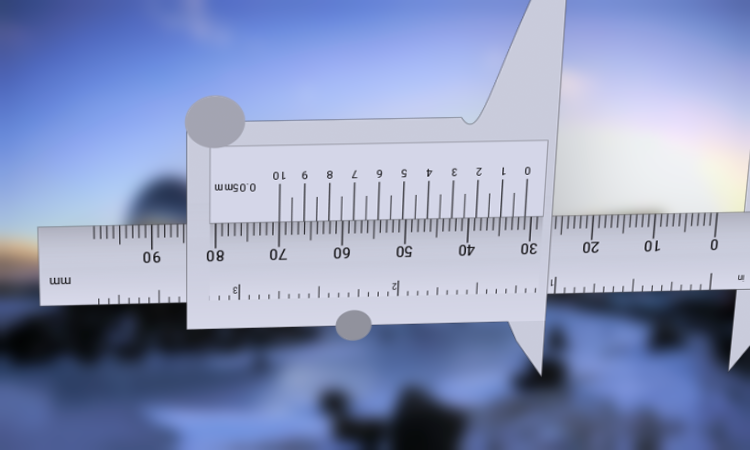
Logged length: 31.0 mm
